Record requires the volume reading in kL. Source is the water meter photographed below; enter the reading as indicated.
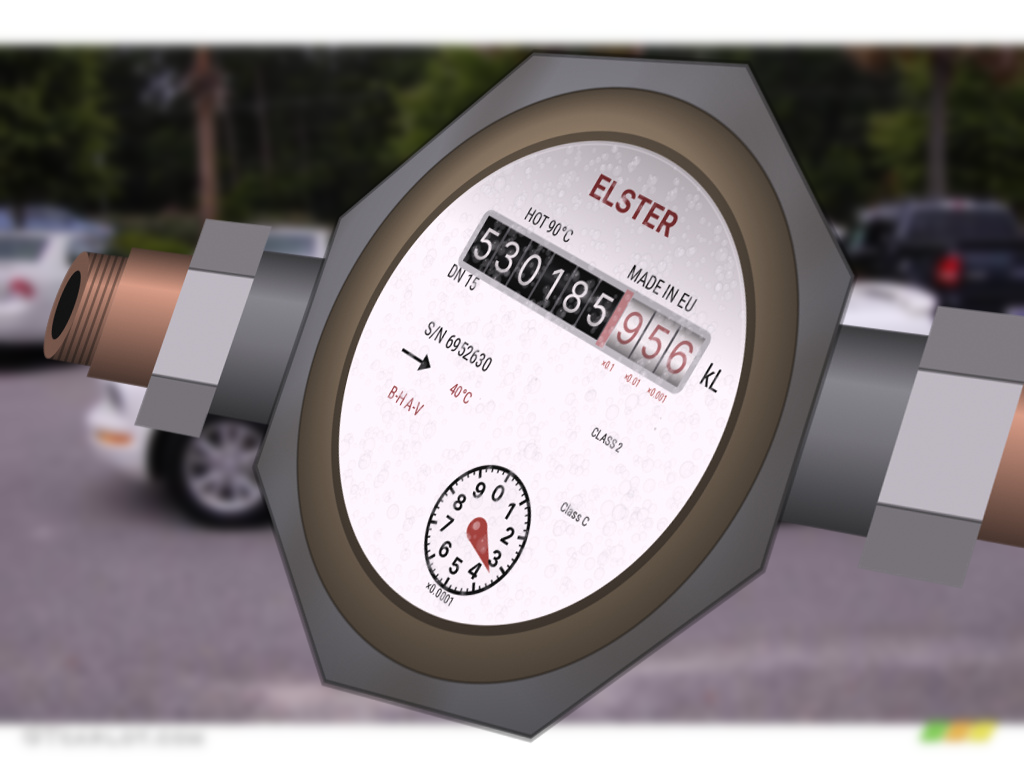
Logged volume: 530185.9563 kL
